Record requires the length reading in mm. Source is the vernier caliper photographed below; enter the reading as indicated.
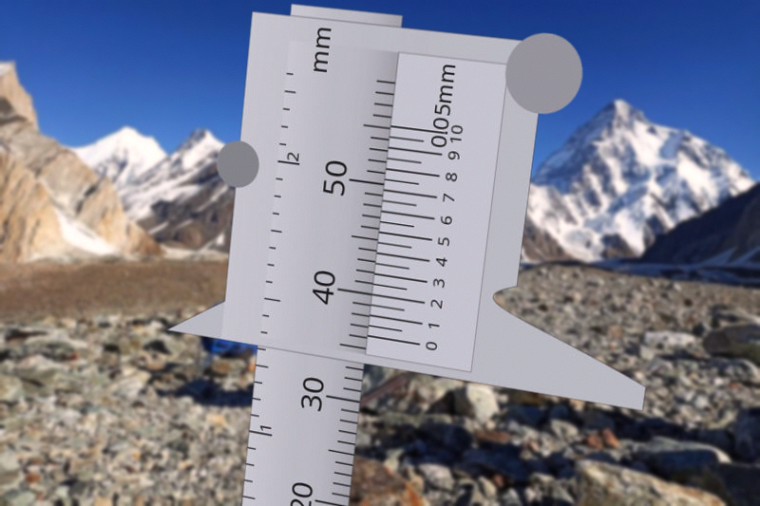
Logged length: 36.2 mm
